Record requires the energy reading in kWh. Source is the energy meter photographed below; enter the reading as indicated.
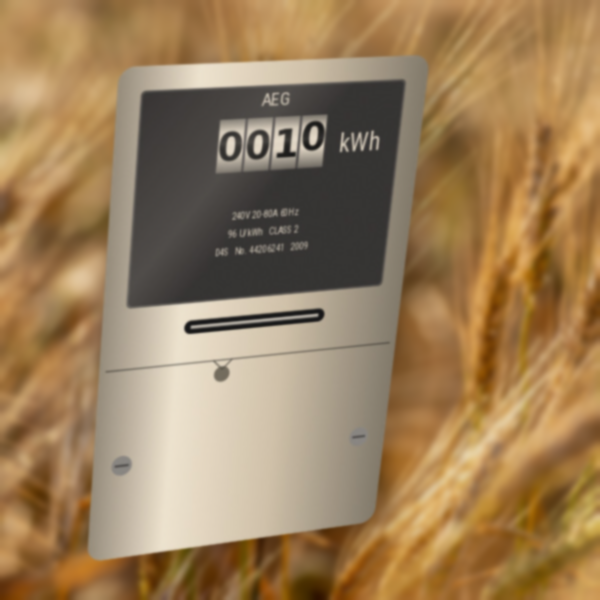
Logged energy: 10 kWh
